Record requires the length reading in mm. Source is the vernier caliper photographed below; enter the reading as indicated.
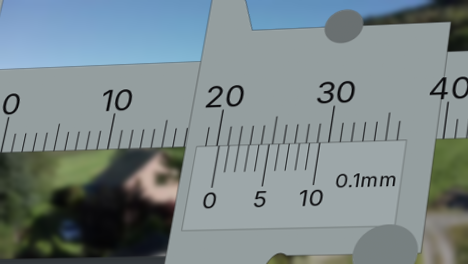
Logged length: 20.2 mm
